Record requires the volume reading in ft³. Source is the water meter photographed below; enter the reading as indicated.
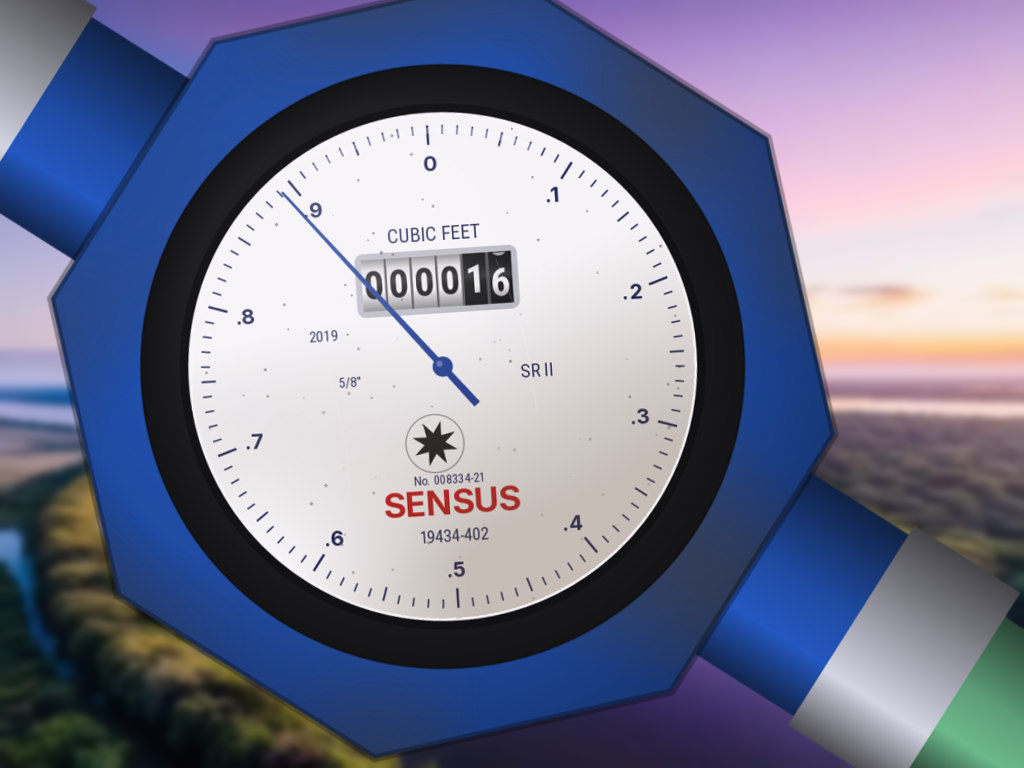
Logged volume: 15.89 ft³
